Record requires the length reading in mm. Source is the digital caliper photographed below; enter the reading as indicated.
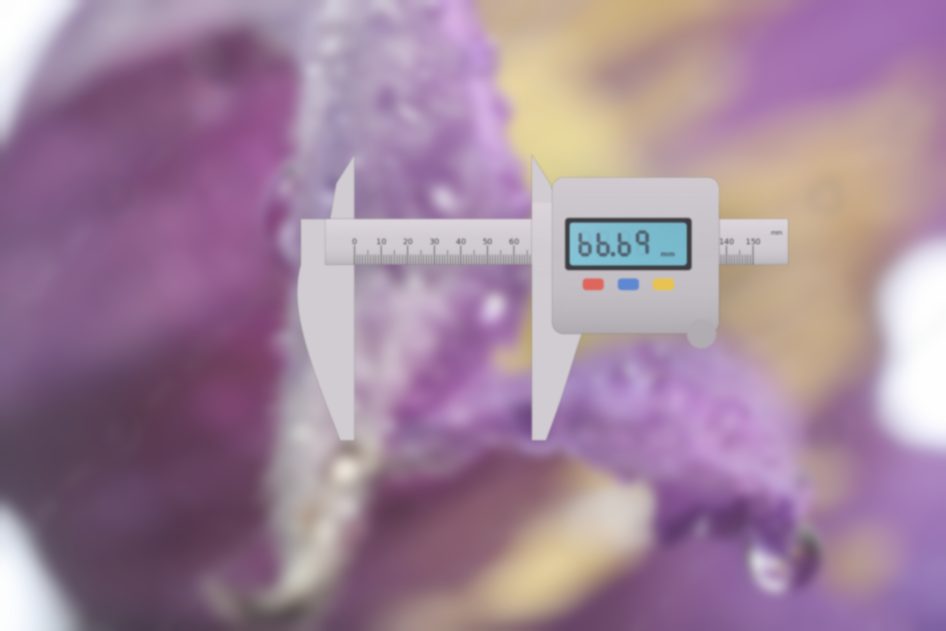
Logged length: 66.69 mm
